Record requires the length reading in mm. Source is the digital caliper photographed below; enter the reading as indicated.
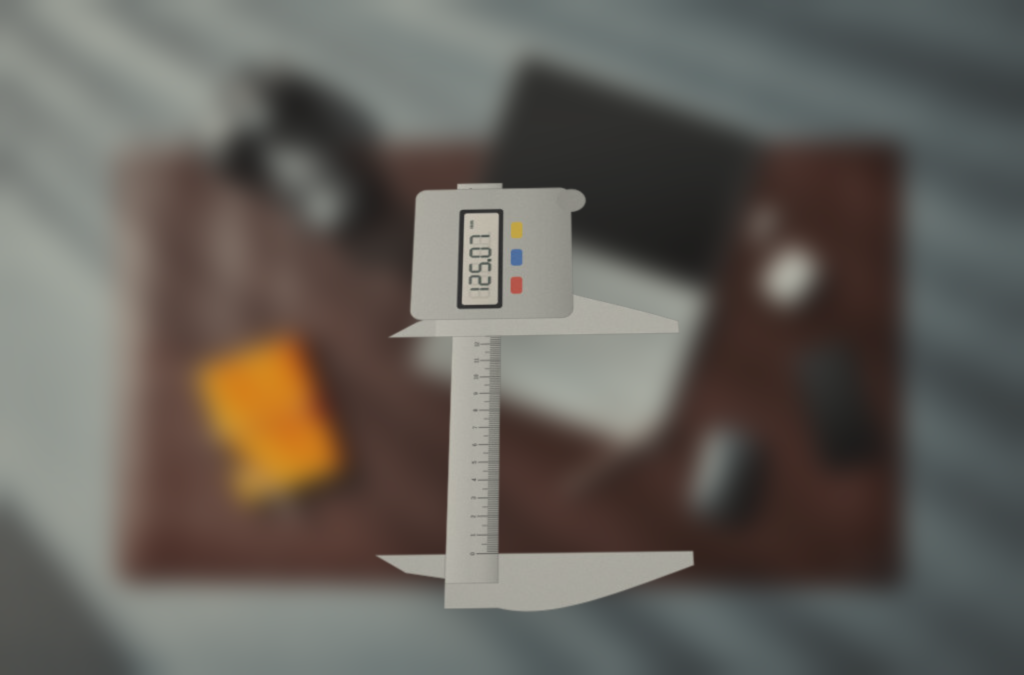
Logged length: 125.07 mm
